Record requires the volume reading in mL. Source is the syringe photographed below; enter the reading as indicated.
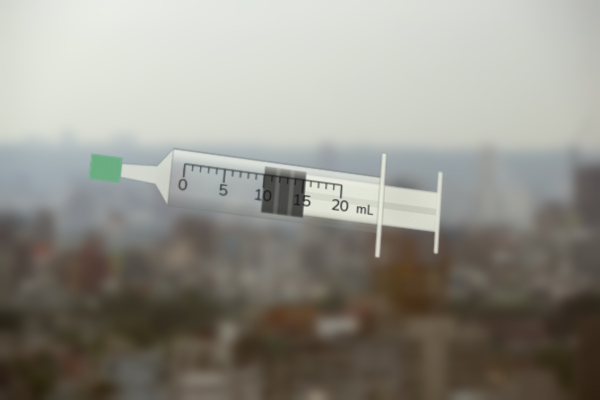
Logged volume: 10 mL
